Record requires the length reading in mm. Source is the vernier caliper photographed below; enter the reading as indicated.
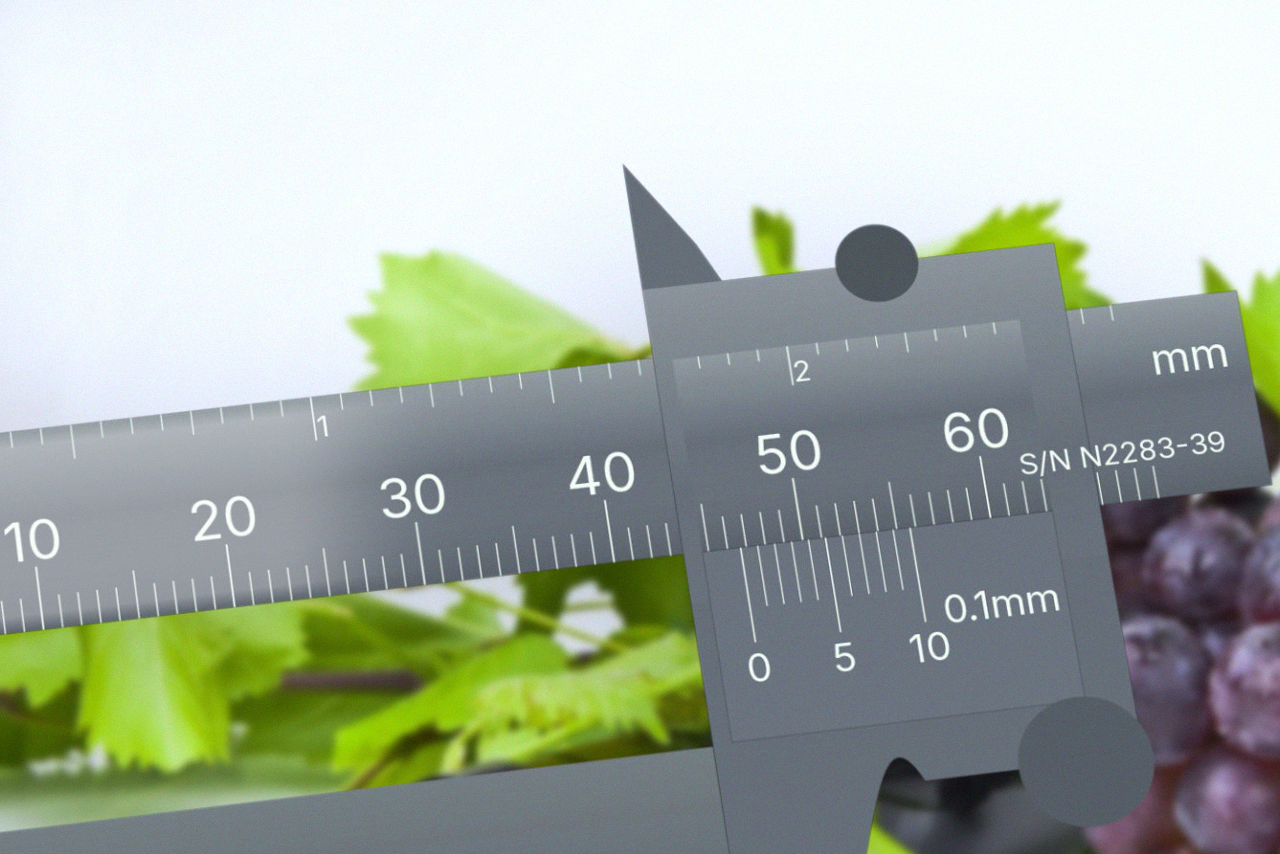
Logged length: 46.7 mm
